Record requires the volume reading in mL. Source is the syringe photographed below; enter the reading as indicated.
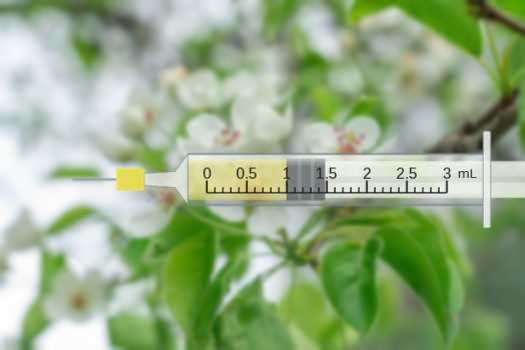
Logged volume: 1 mL
